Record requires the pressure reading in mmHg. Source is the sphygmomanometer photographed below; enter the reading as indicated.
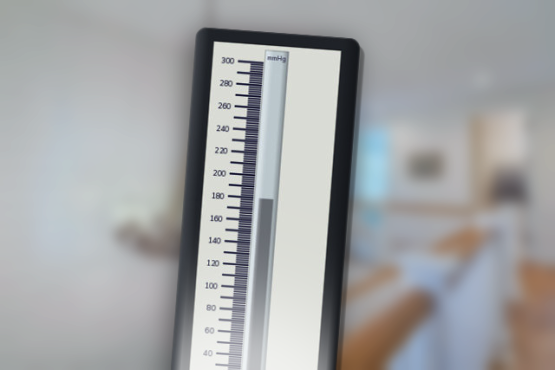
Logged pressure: 180 mmHg
